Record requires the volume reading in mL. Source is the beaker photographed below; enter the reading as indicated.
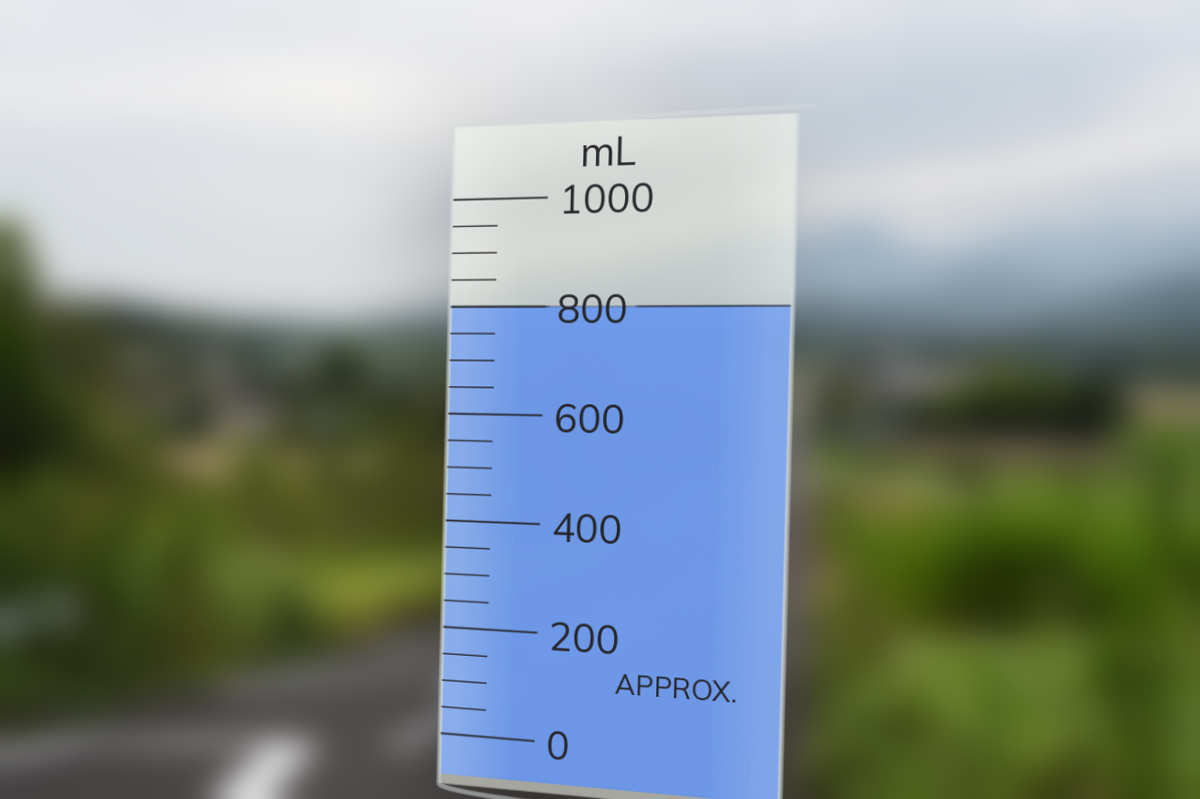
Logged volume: 800 mL
